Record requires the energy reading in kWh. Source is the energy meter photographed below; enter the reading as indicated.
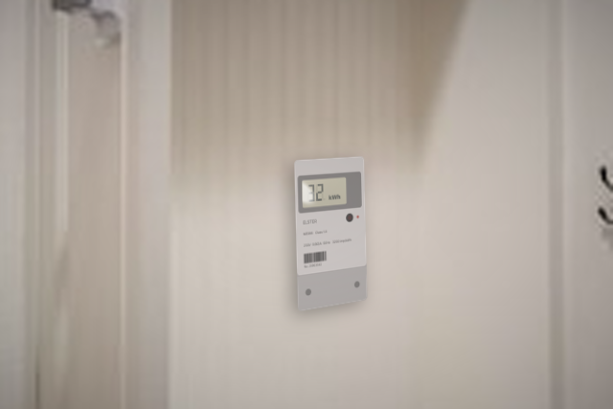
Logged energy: 32 kWh
